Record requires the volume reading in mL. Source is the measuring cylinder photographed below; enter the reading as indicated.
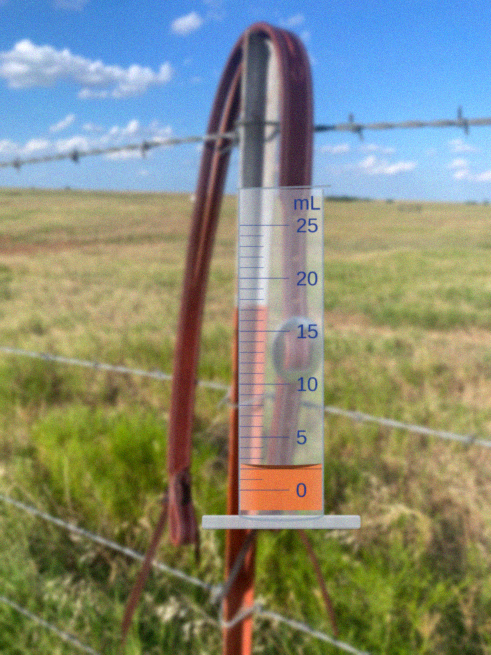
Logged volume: 2 mL
